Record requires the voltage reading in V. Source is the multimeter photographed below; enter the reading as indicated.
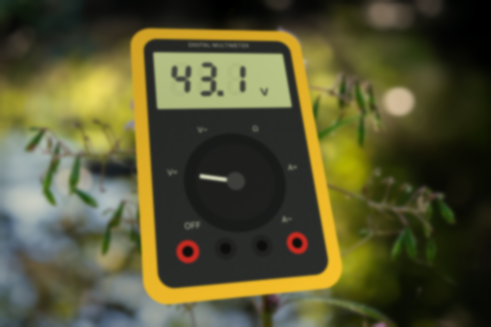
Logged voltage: 43.1 V
